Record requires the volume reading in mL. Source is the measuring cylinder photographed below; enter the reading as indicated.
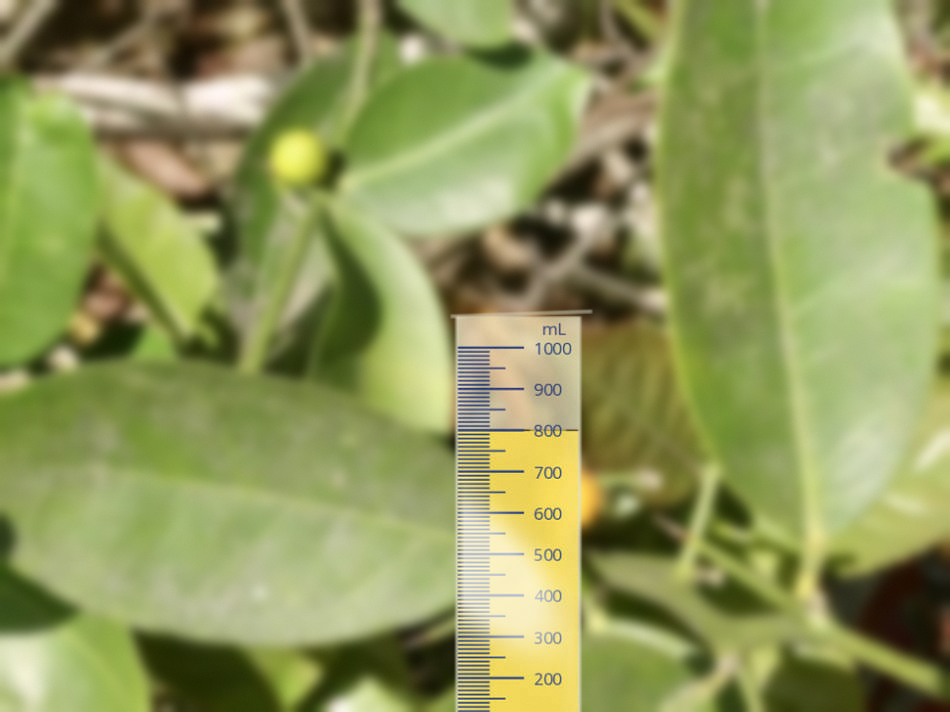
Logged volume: 800 mL
